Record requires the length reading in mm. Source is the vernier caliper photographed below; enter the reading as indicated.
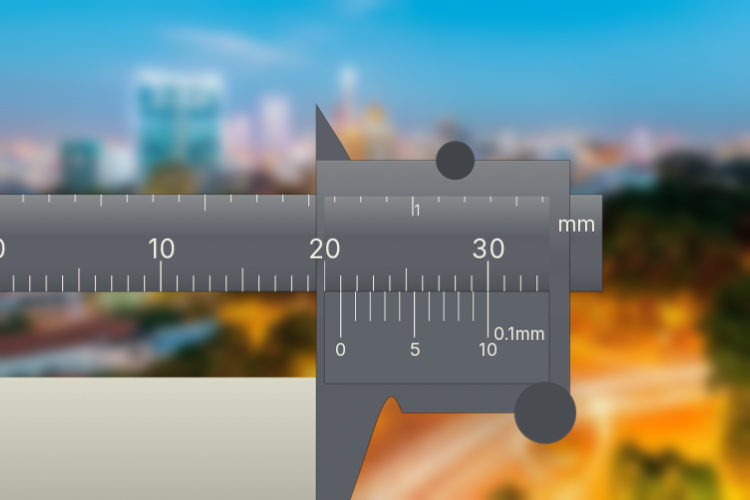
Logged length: 21.0 mm
